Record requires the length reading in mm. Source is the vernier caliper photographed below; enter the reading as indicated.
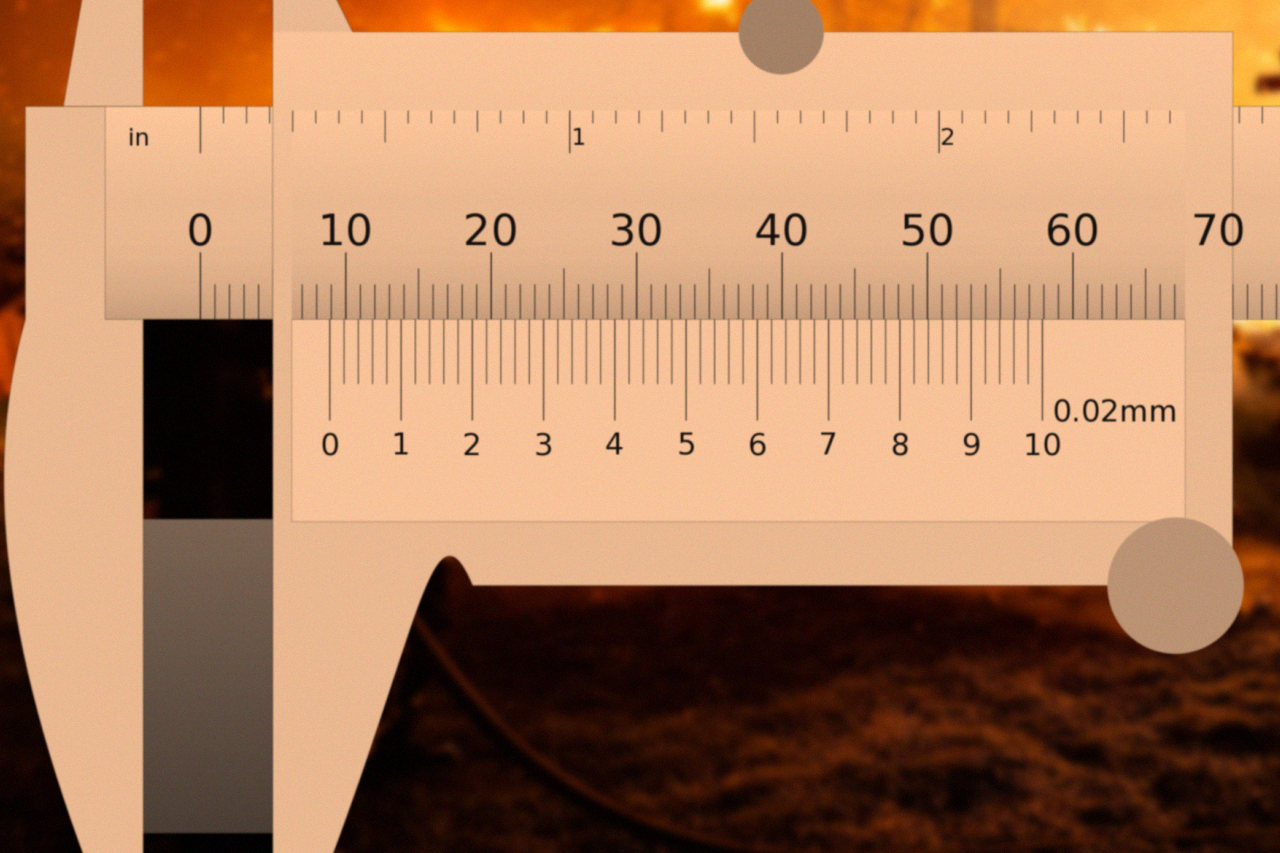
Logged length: 8.9 mm
